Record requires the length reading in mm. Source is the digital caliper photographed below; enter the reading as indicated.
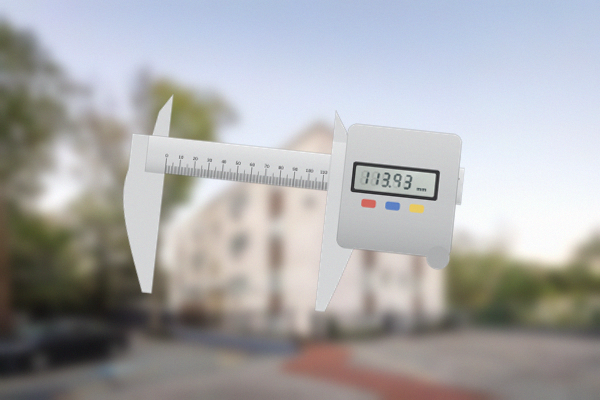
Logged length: 113.93 mm
